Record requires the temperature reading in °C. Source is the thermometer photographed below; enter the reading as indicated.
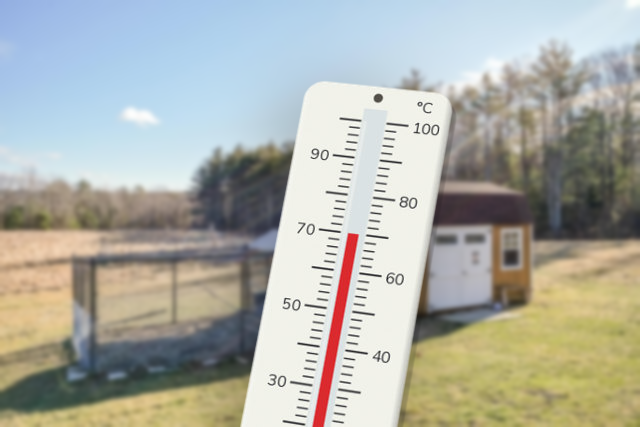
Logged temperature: 70 °C
